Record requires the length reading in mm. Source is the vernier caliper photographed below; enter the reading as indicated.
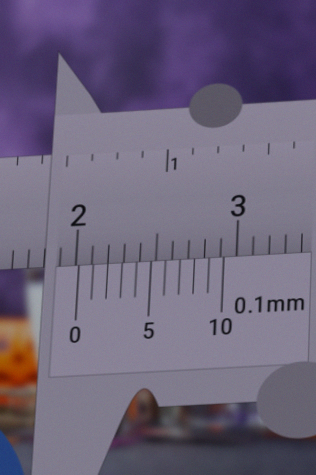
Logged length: 20.2 mm
